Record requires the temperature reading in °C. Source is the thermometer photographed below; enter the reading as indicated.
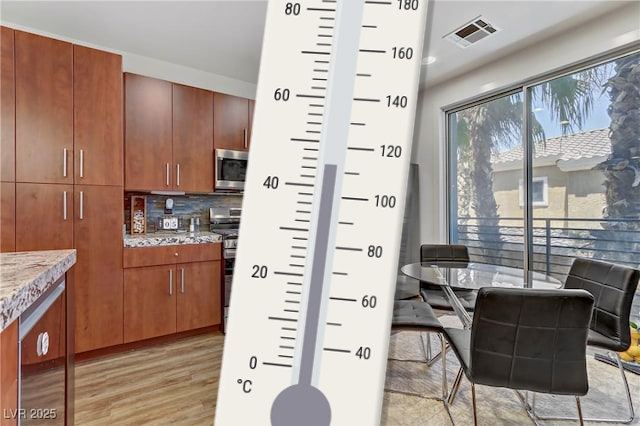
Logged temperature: 45 °C
